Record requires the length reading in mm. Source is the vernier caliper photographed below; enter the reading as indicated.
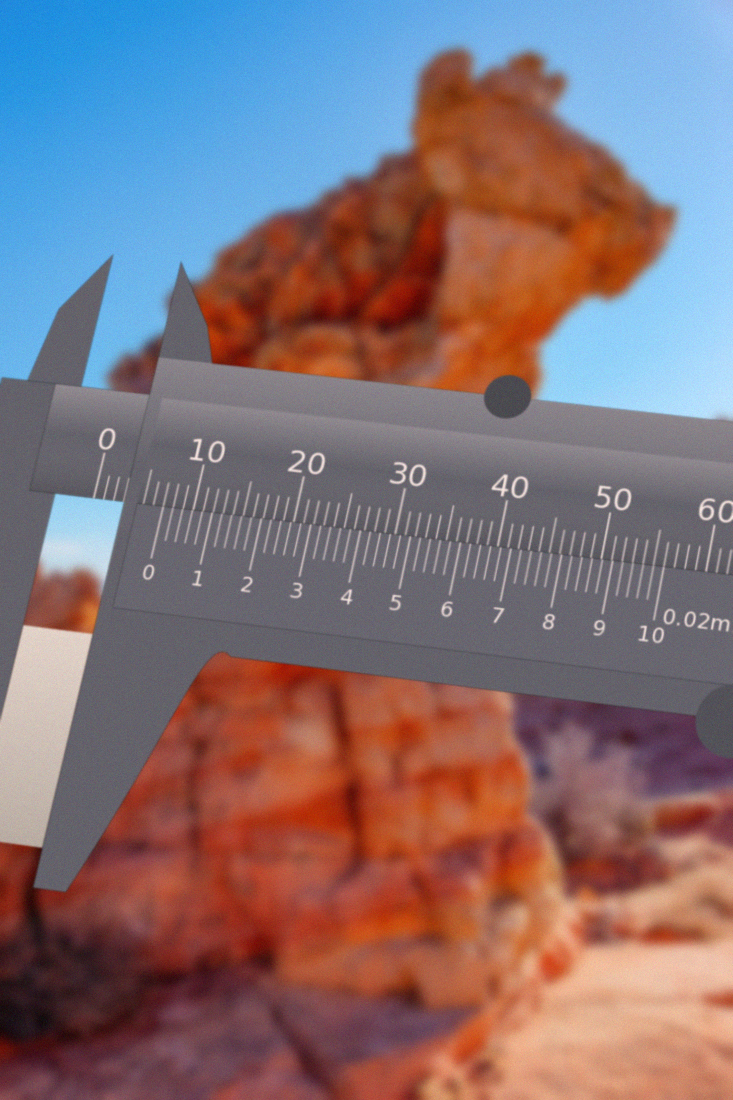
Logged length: 7.0 mm
